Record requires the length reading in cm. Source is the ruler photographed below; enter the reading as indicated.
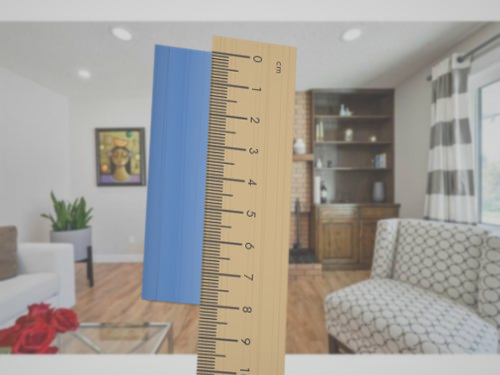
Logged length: 8 cm
